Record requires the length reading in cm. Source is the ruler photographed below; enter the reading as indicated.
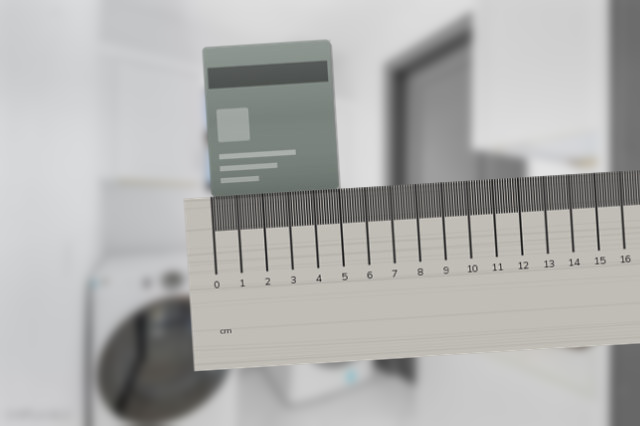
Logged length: 5 cm
